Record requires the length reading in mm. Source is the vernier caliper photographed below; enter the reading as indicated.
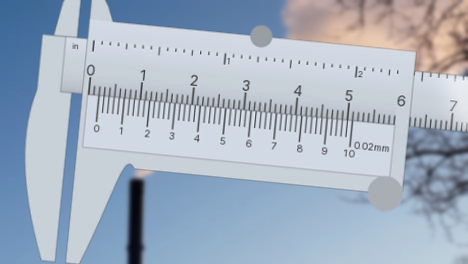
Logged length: 2.0 mm
